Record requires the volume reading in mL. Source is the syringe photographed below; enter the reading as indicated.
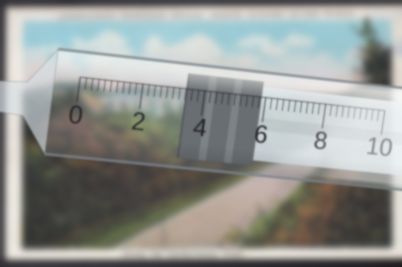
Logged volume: 3.4 mL
